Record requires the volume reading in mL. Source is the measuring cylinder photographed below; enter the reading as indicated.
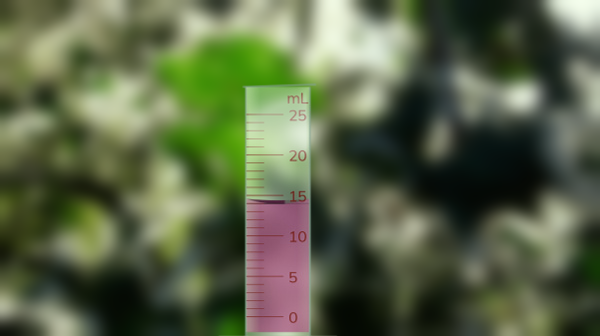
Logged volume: 14 mL
